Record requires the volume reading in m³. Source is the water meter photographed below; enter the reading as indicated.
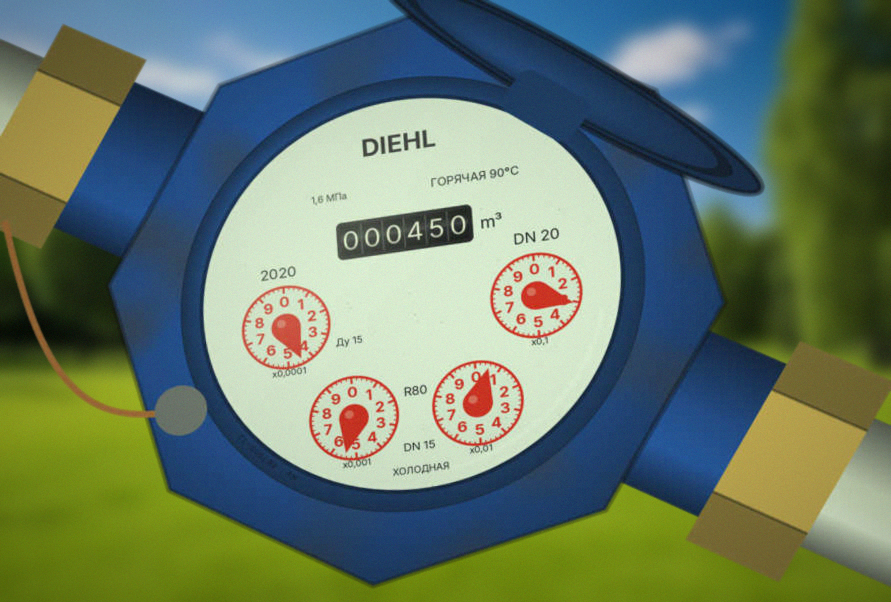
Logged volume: 450.3054 m³
